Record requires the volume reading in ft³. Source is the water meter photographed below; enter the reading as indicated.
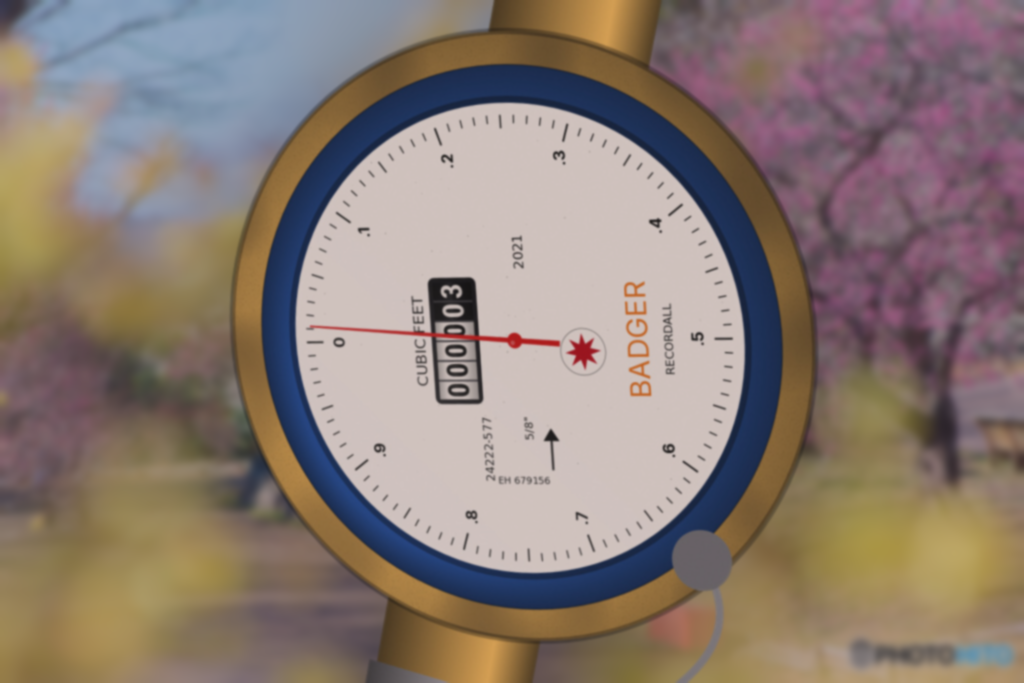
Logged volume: 3.01 ft³
